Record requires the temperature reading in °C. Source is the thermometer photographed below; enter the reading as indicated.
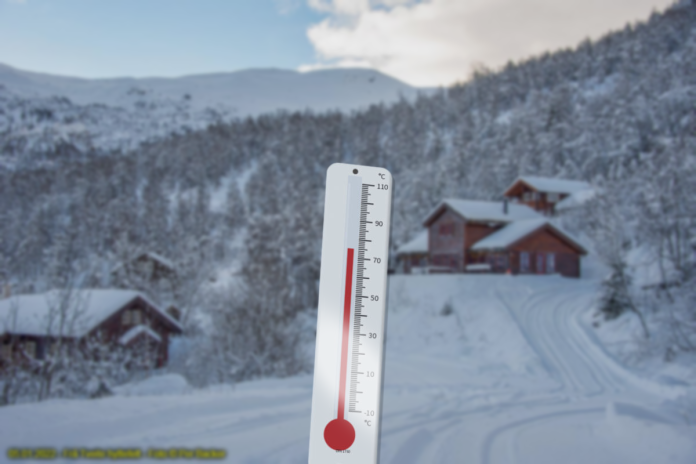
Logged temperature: 75 °C
